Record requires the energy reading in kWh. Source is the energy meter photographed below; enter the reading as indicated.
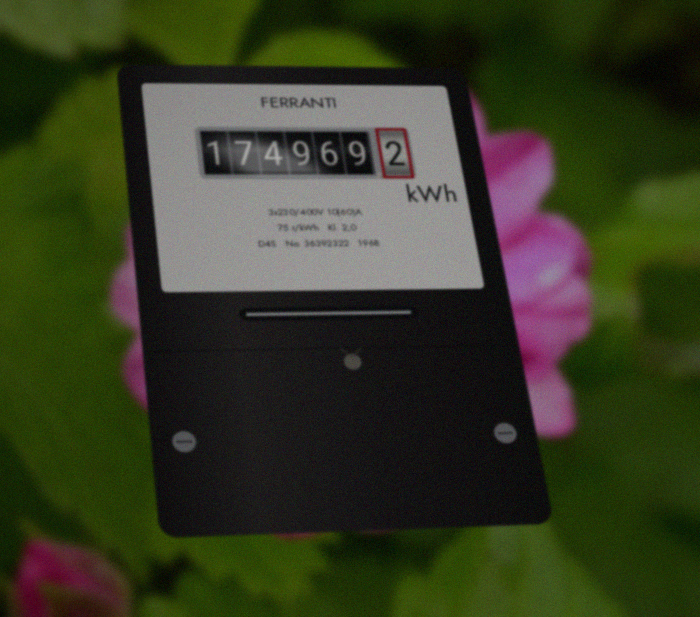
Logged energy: 174969.2 kWh
